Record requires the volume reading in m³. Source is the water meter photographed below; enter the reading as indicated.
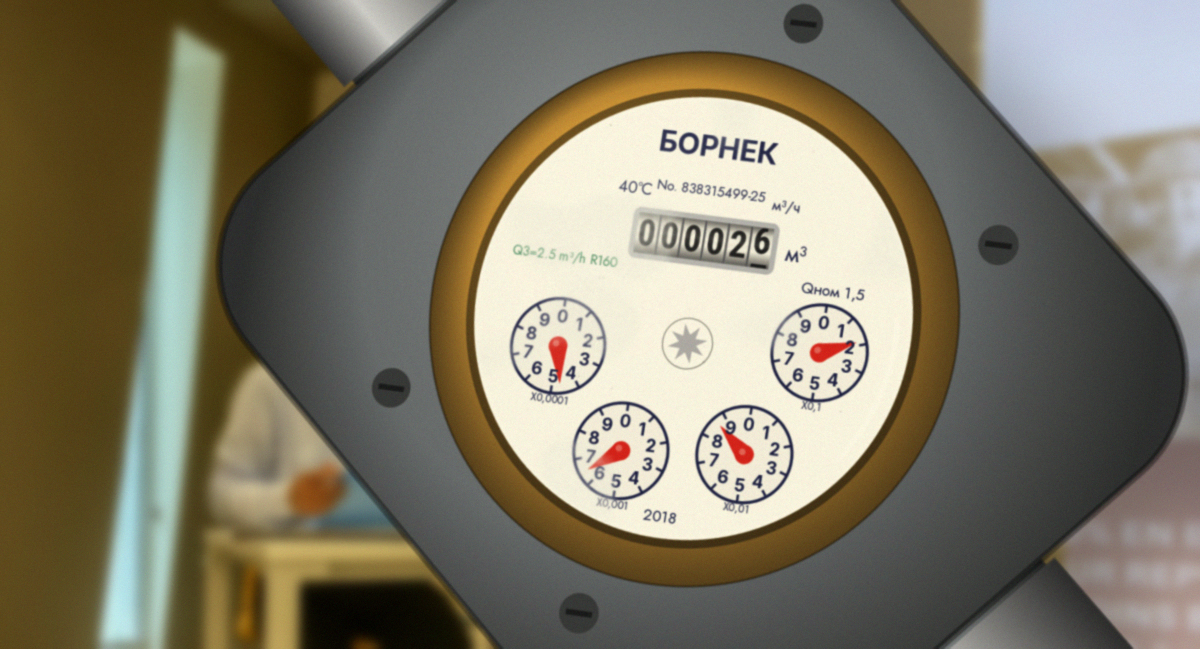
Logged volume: 26.1864 m³
